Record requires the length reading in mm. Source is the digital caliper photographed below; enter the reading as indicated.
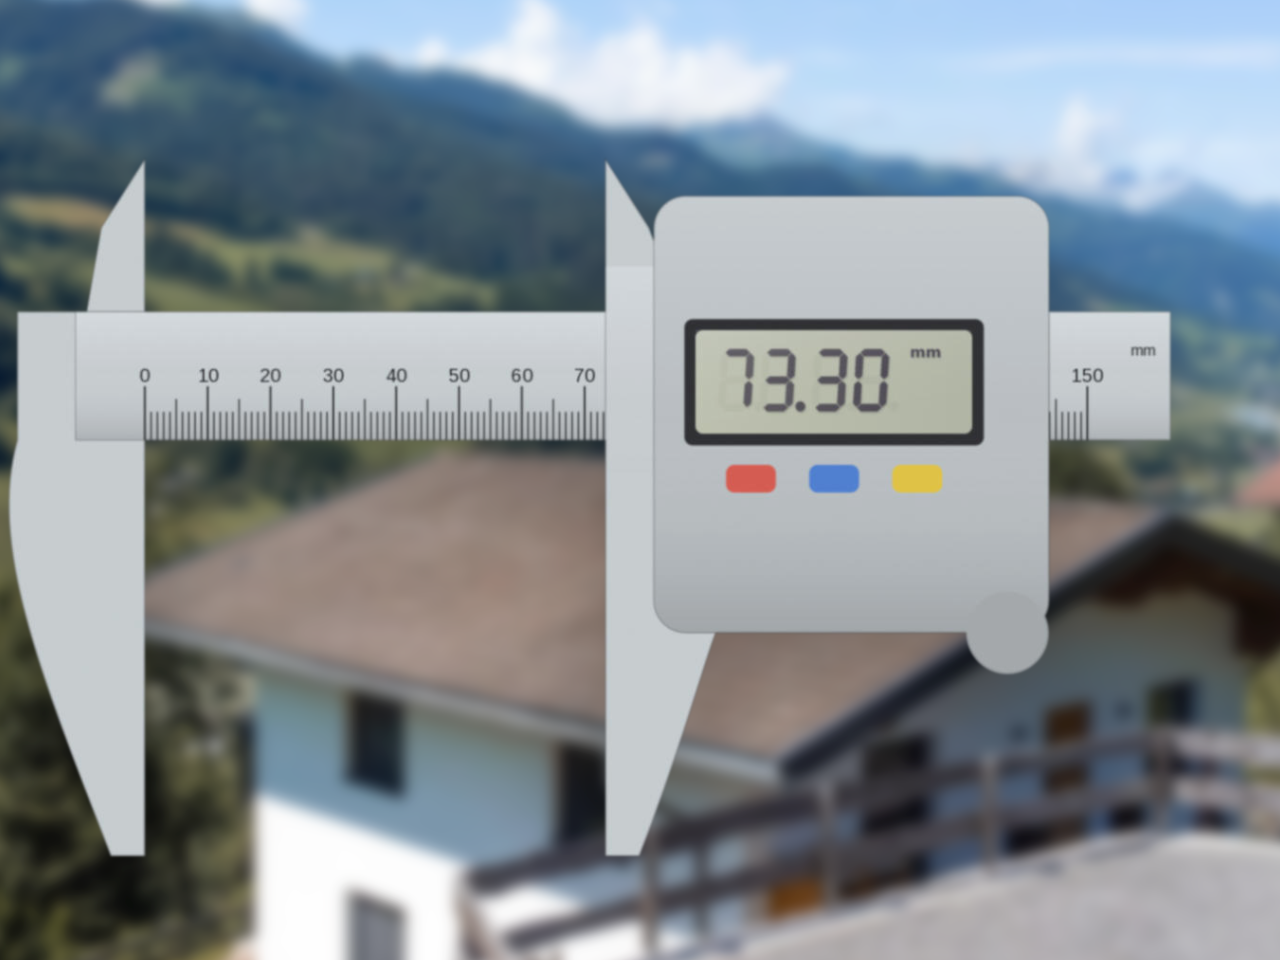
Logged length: 73.30 mm
